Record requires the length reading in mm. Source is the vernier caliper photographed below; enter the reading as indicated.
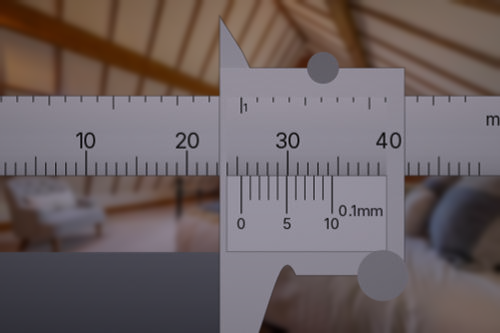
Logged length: 25.4 mm
